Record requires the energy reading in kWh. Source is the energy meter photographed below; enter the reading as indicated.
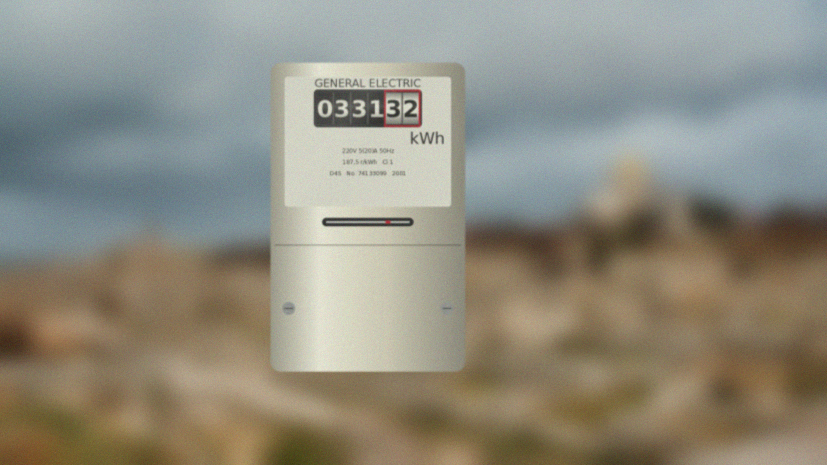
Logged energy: 331.32 kWh
